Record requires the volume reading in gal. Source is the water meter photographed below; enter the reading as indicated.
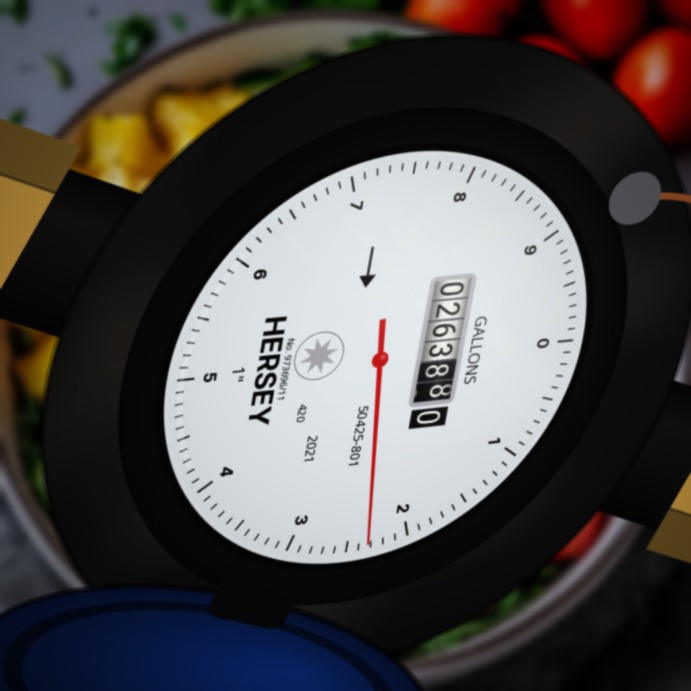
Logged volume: 263882.3 gal
